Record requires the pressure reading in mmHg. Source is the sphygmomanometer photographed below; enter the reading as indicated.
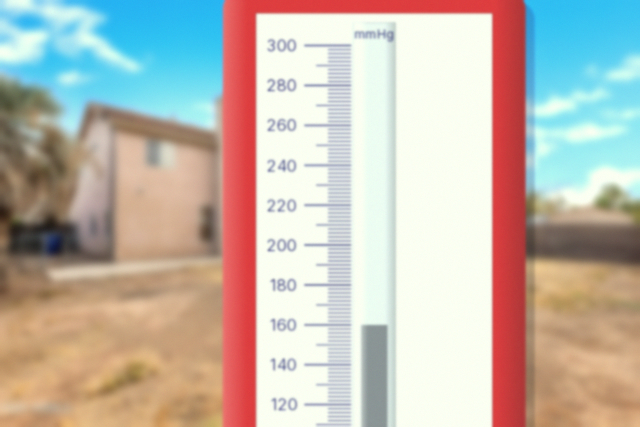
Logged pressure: 160 mmHg
